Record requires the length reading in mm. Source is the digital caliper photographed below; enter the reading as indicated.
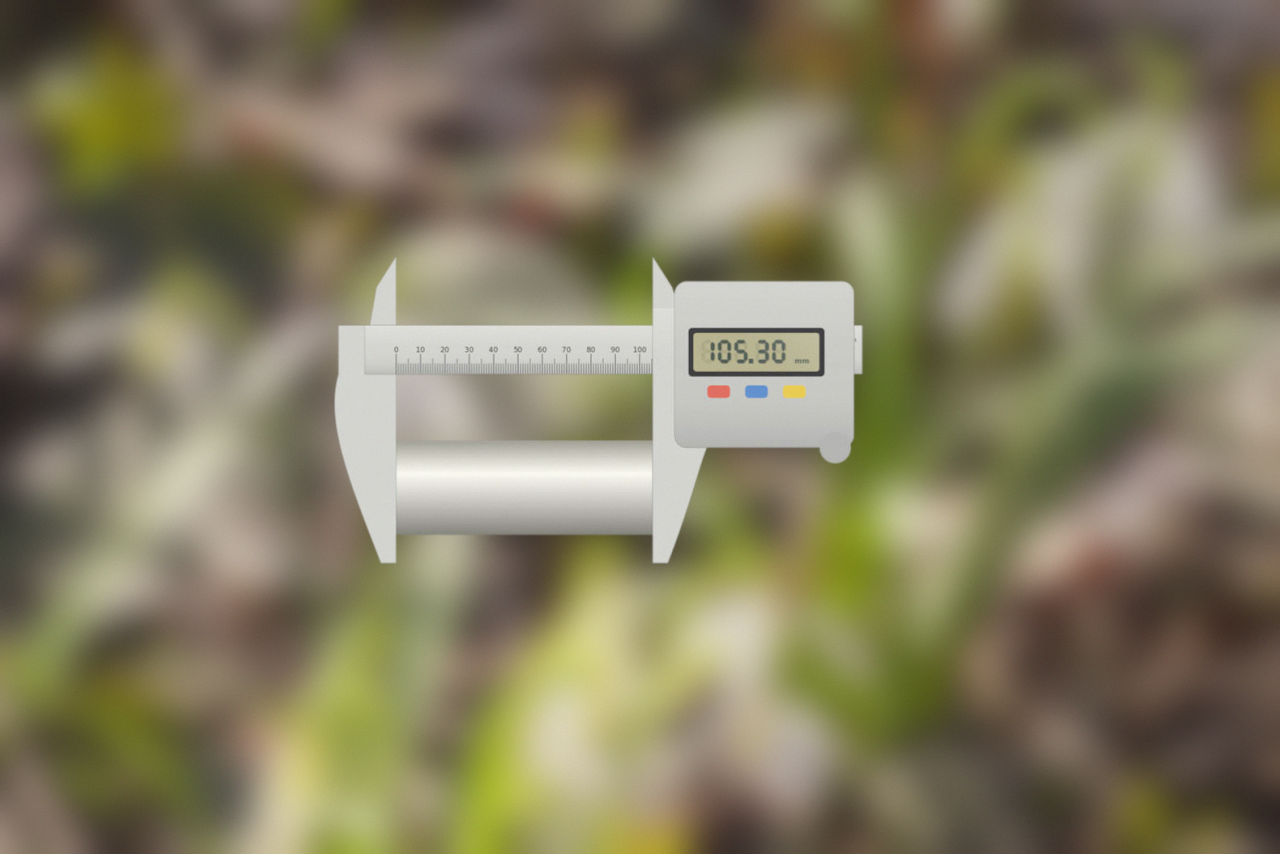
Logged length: 105.30 mm
